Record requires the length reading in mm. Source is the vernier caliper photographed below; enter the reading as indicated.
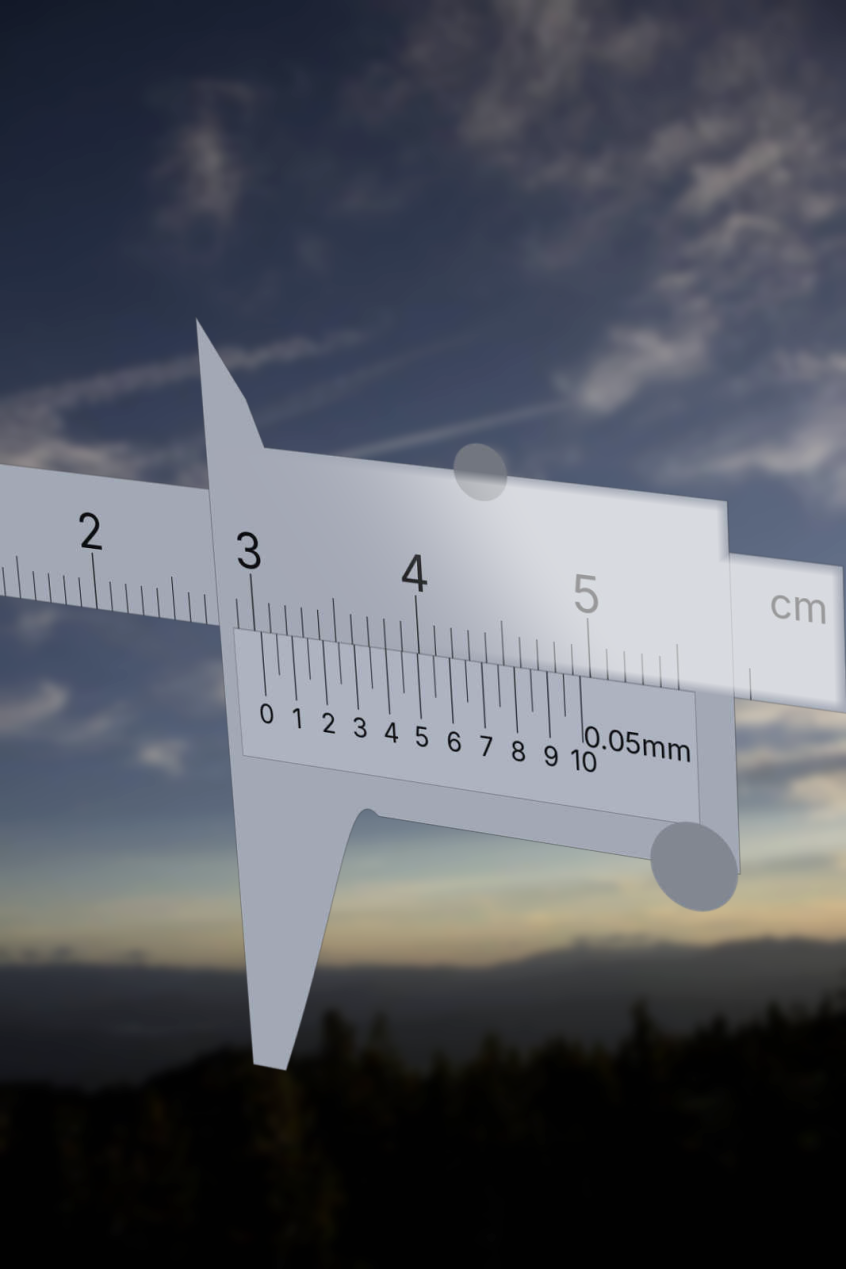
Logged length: 30.4 mm
